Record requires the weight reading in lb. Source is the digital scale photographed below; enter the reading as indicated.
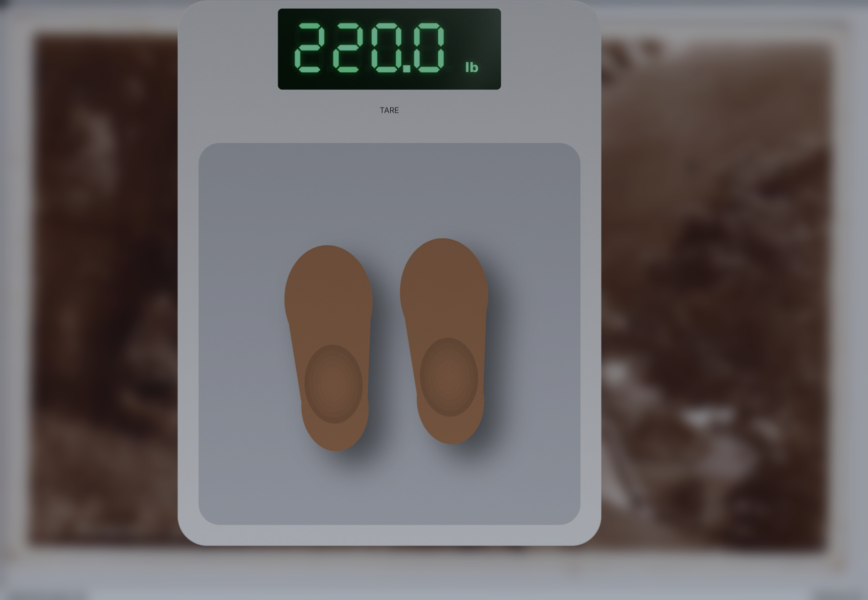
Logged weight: 220.0 lb
